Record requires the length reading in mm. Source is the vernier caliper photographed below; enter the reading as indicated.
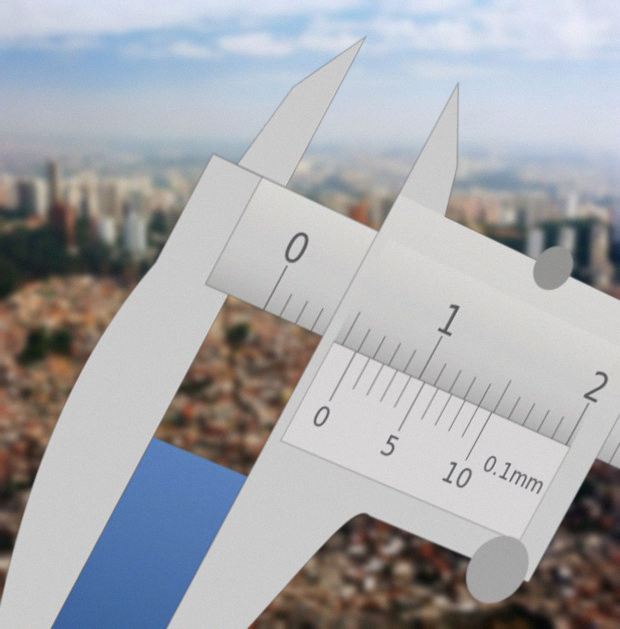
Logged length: 5.9 mm
